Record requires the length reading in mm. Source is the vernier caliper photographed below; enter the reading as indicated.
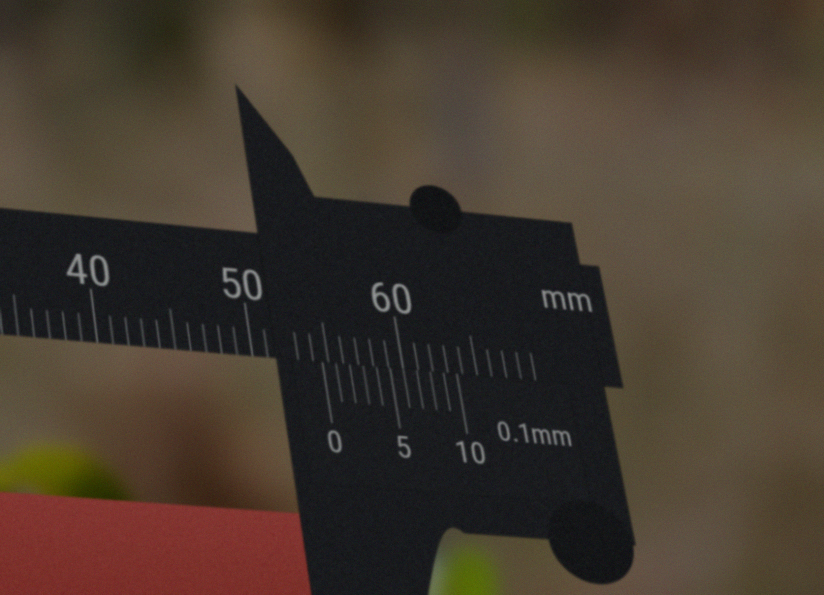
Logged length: 54.6 mm
